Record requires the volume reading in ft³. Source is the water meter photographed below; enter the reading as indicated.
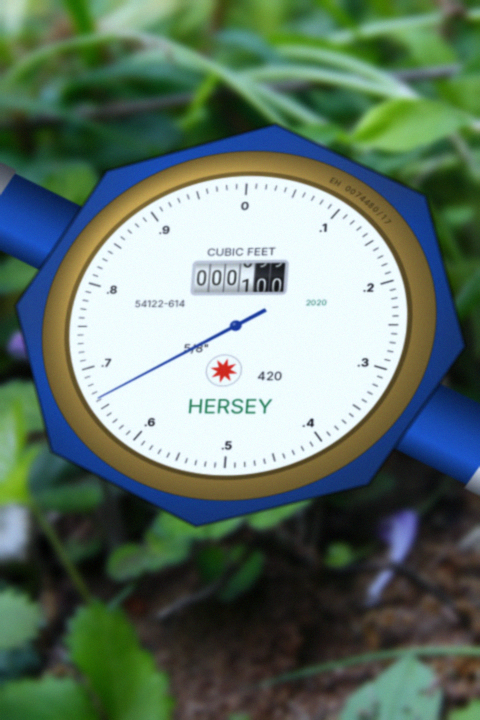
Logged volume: 99.66 ft³
